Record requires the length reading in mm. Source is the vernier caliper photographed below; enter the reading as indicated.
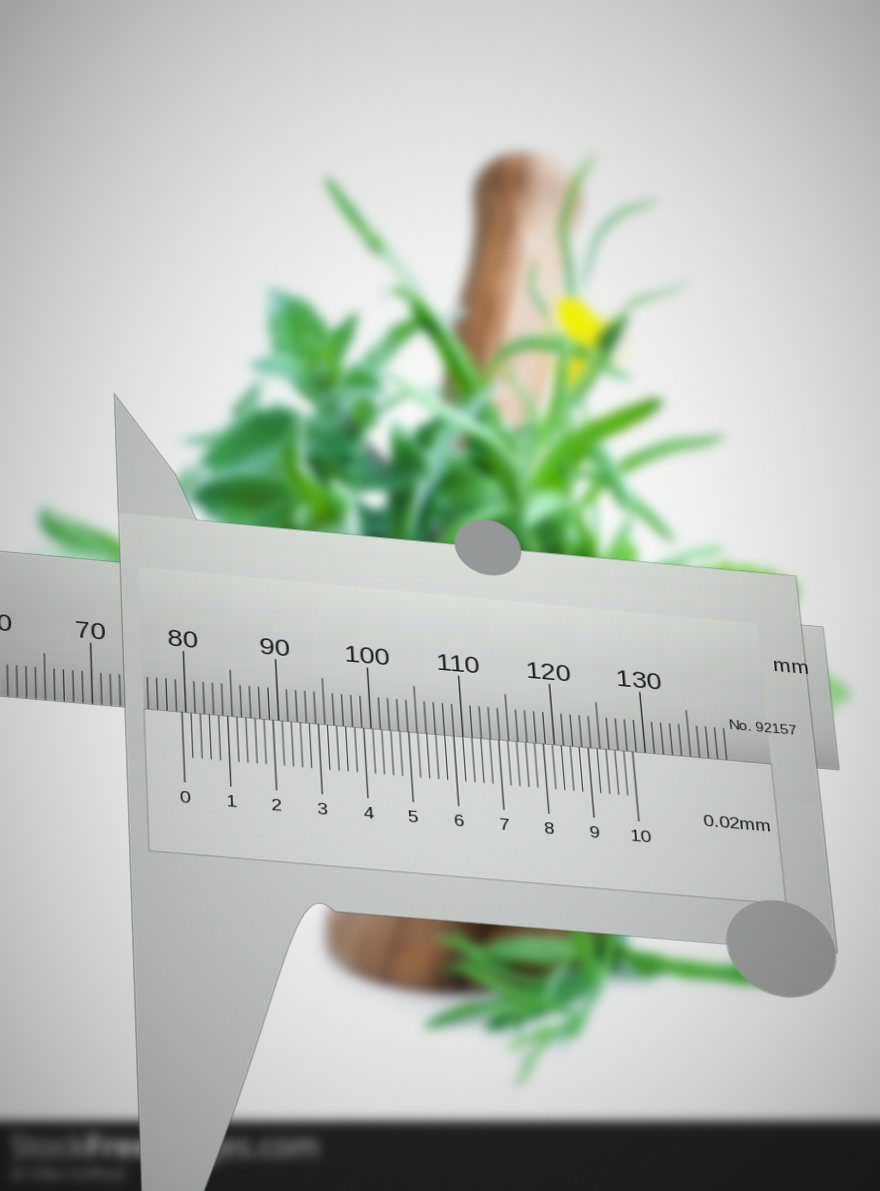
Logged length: 79.6 mm
